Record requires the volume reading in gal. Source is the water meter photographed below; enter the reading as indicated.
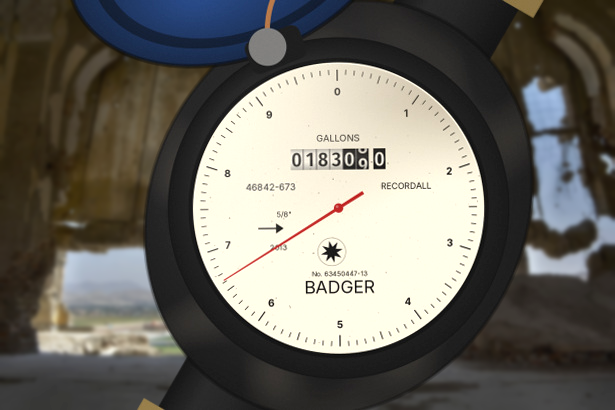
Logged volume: 183086.6 gal
